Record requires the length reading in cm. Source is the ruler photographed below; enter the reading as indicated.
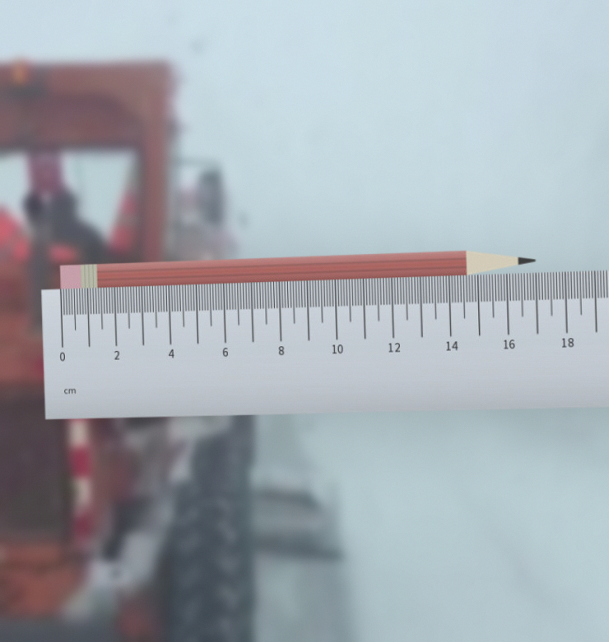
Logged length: 17 cm
